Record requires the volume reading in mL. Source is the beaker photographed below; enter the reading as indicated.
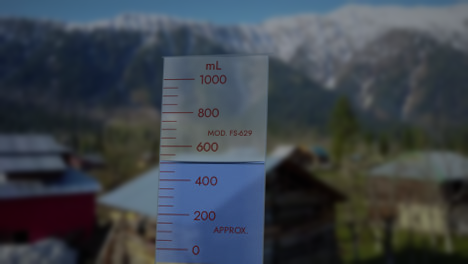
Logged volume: 500 mL
